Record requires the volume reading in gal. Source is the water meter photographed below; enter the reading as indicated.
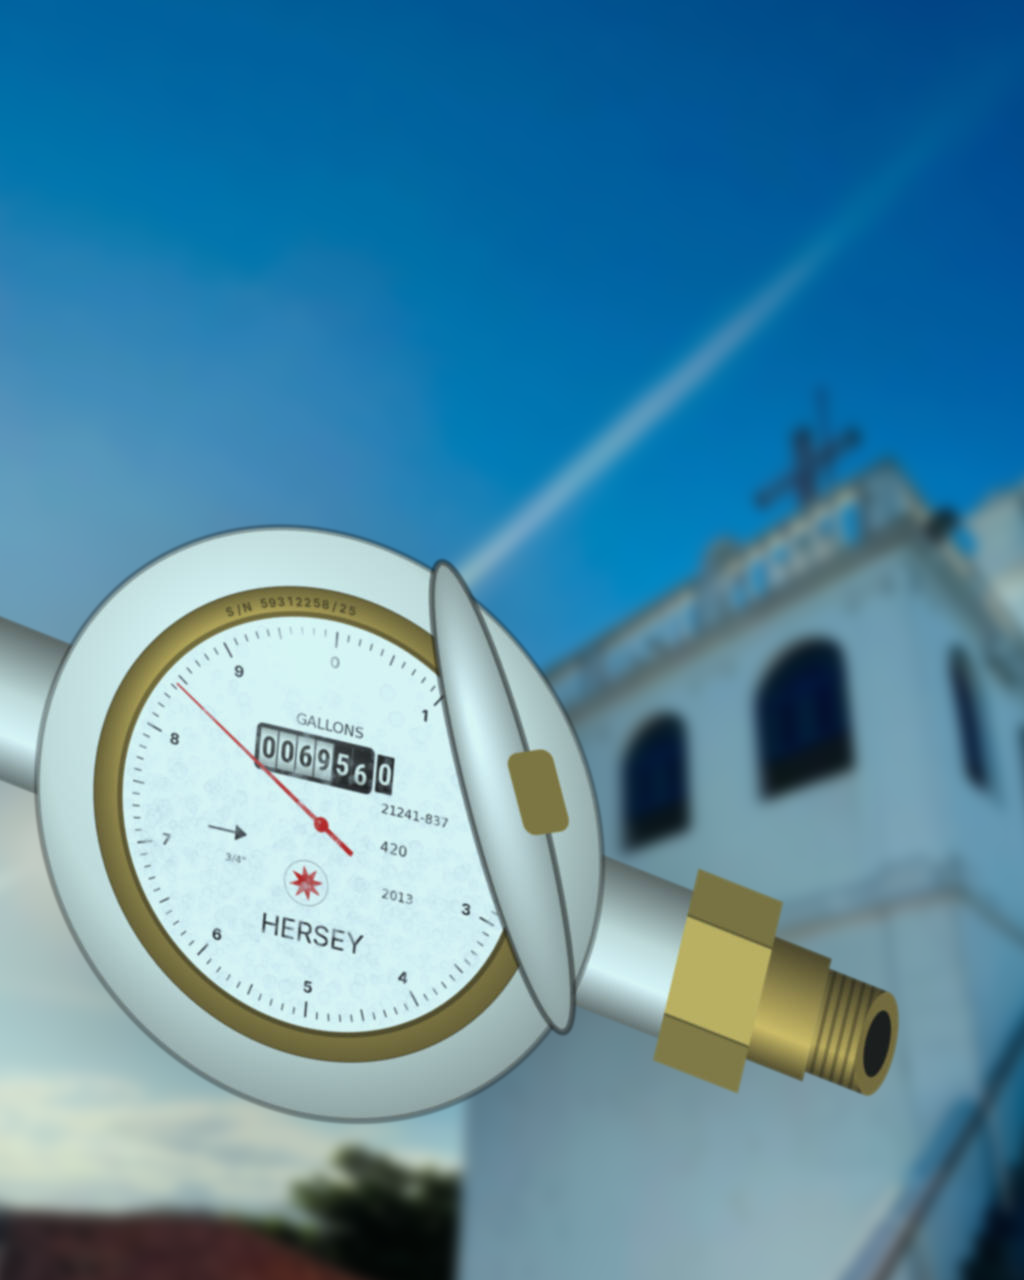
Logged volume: 69558.4 gal
